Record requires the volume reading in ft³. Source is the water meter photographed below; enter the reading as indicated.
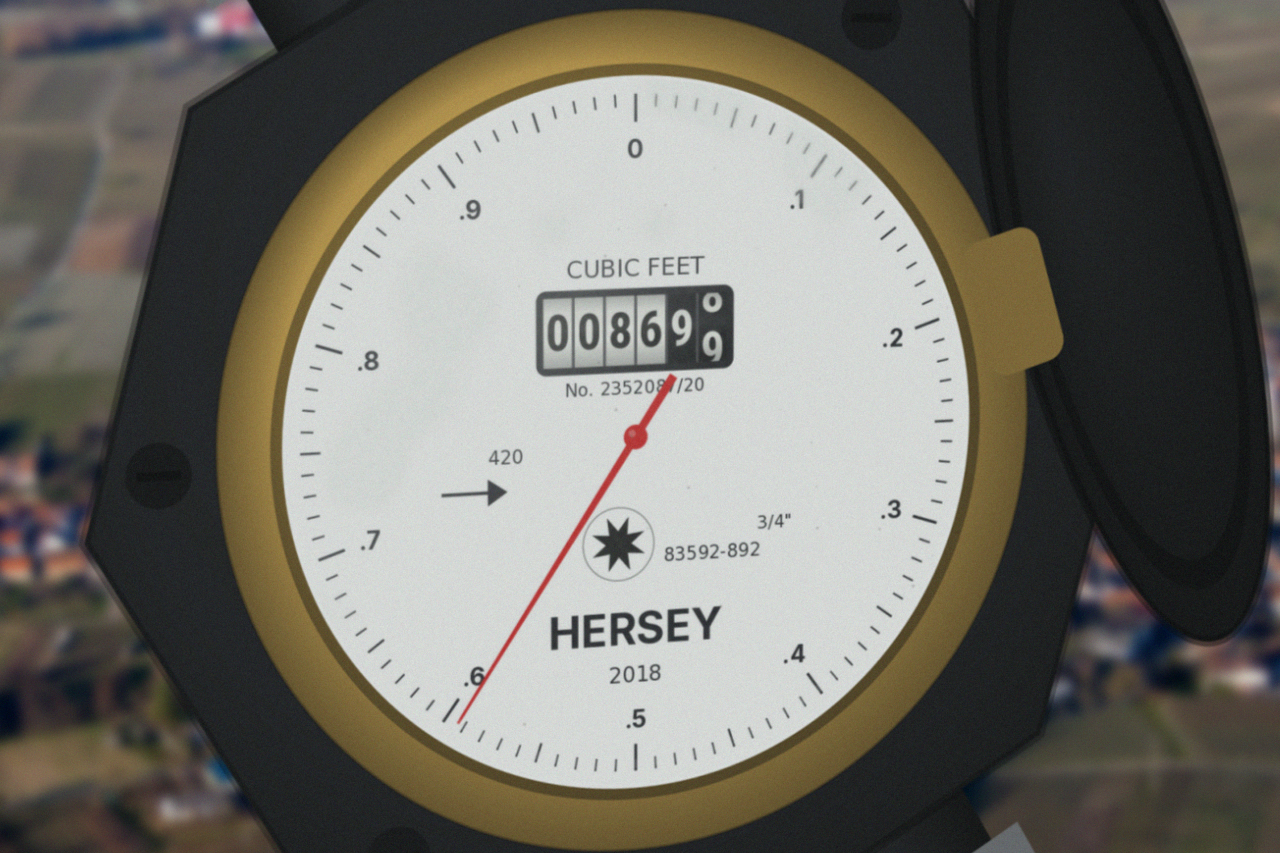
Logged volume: 8698.59 ft³
